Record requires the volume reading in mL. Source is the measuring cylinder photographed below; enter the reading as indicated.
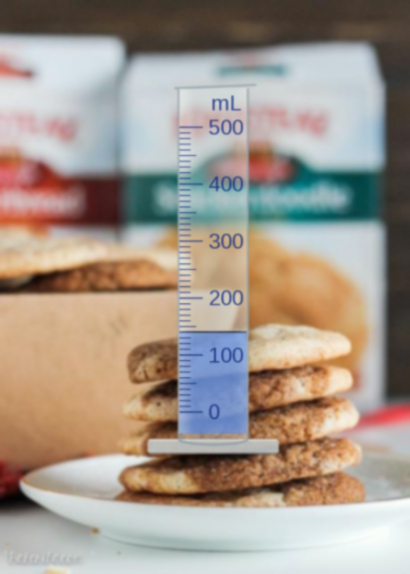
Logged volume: 140 mL
